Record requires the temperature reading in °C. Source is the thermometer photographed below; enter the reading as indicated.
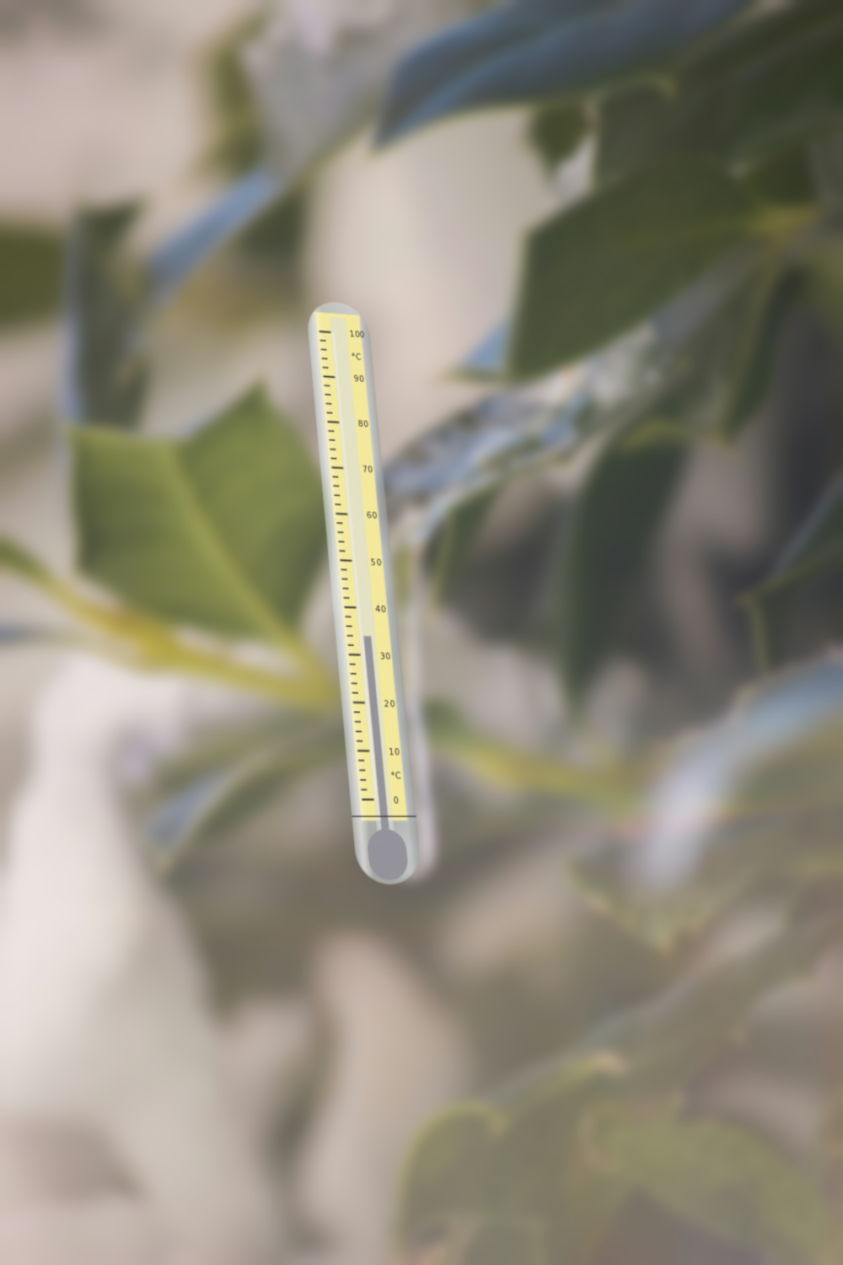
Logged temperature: 34 °C
